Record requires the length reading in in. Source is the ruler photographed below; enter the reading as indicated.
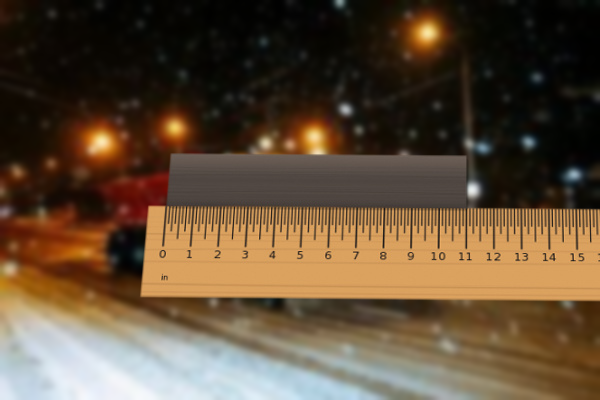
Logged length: 11 in
